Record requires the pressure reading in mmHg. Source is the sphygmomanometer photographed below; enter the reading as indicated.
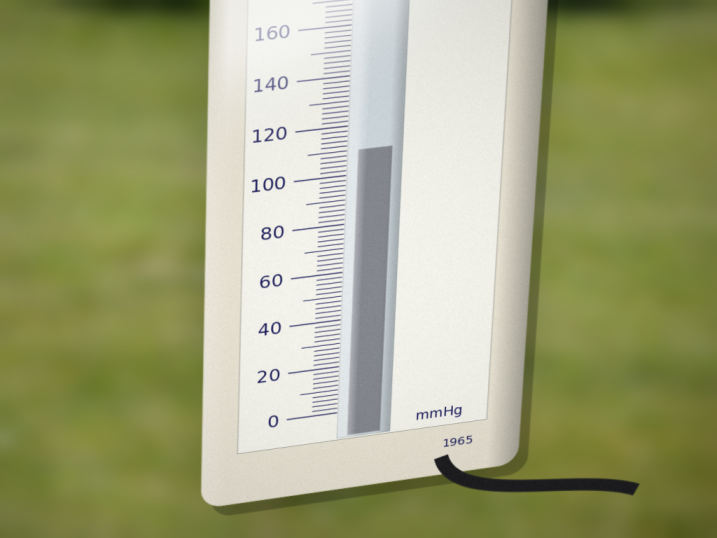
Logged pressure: 110 mmHg
